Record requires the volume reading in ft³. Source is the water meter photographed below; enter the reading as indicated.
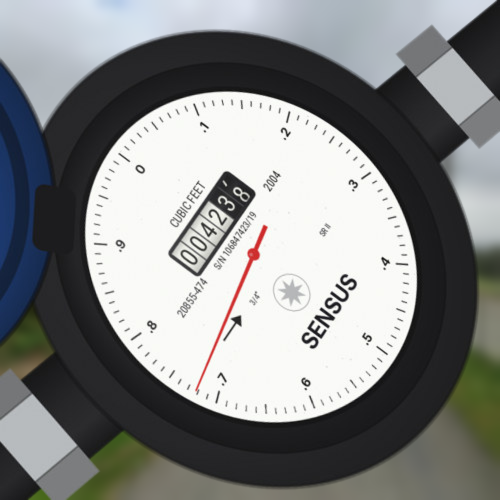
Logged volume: 4237.72 ft³
